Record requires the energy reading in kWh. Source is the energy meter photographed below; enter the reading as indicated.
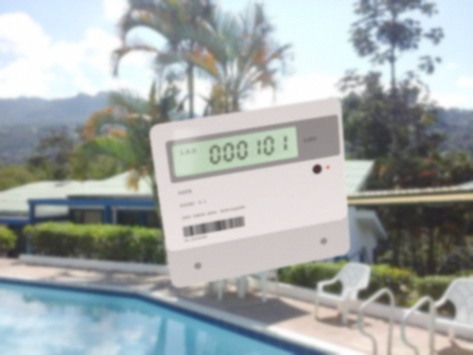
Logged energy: 101 kWh
